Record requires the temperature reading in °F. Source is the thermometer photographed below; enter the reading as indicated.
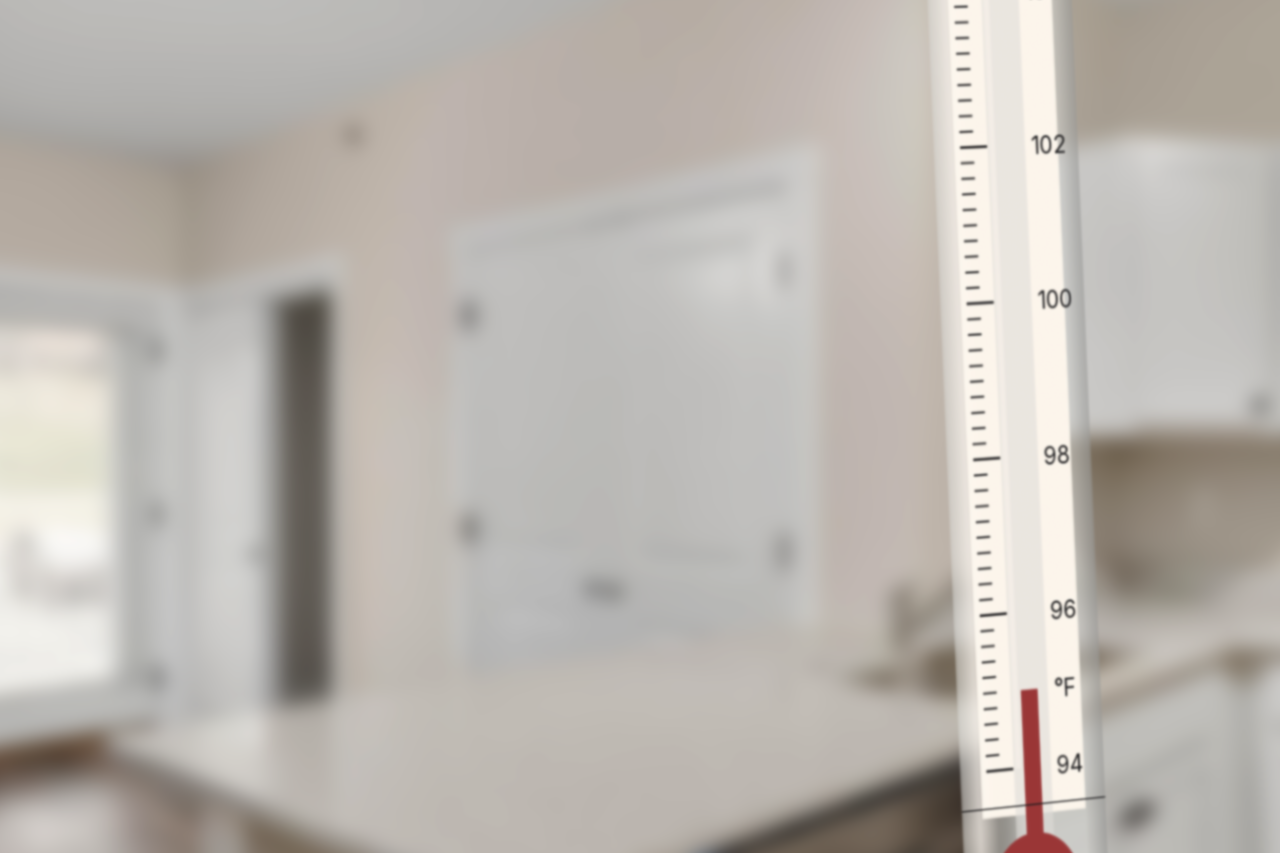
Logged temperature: 95 °F
